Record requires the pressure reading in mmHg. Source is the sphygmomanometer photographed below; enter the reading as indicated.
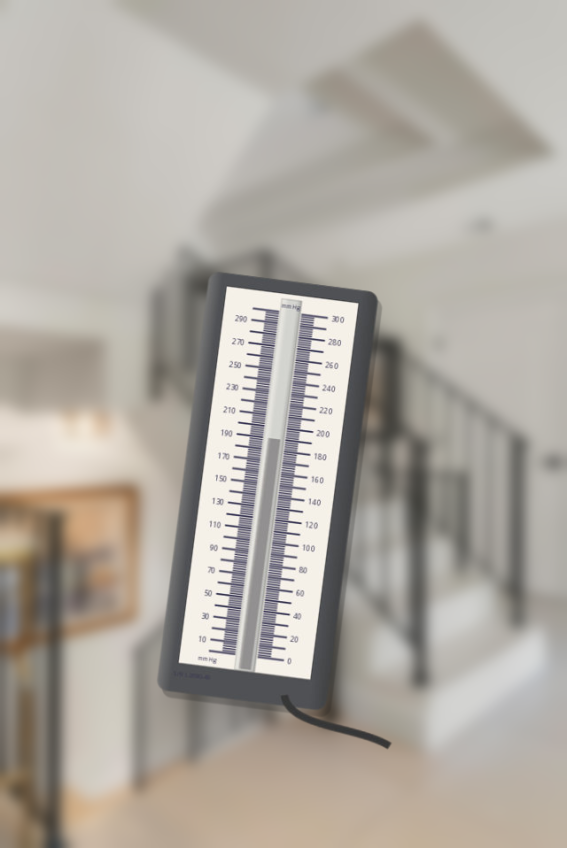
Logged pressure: 190 mmHg
